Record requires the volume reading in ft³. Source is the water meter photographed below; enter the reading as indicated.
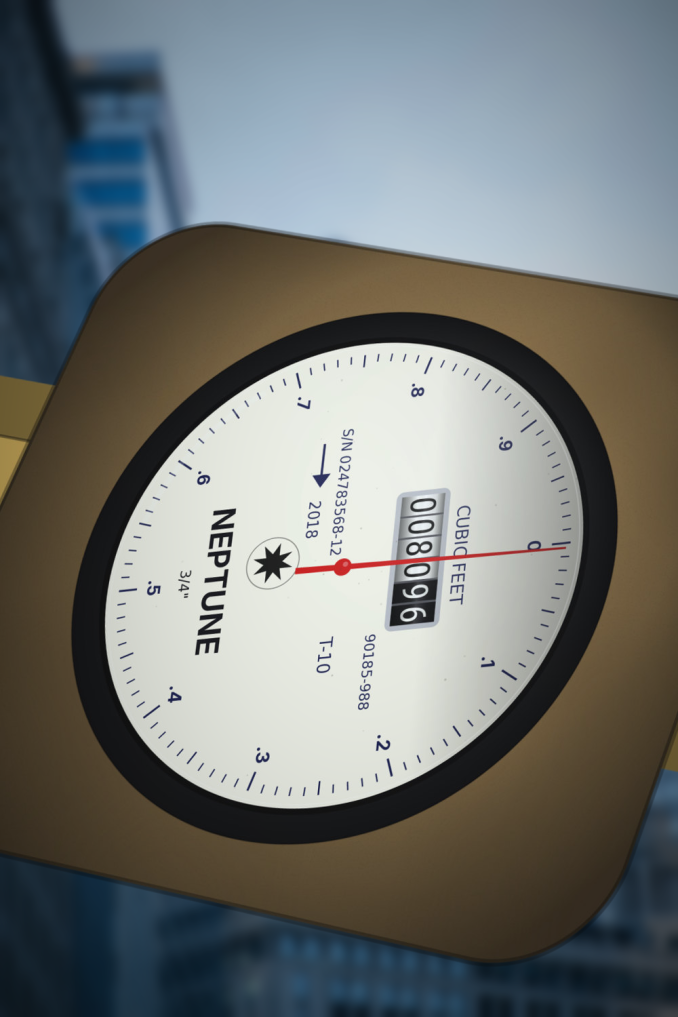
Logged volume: 8096.00 ft³
